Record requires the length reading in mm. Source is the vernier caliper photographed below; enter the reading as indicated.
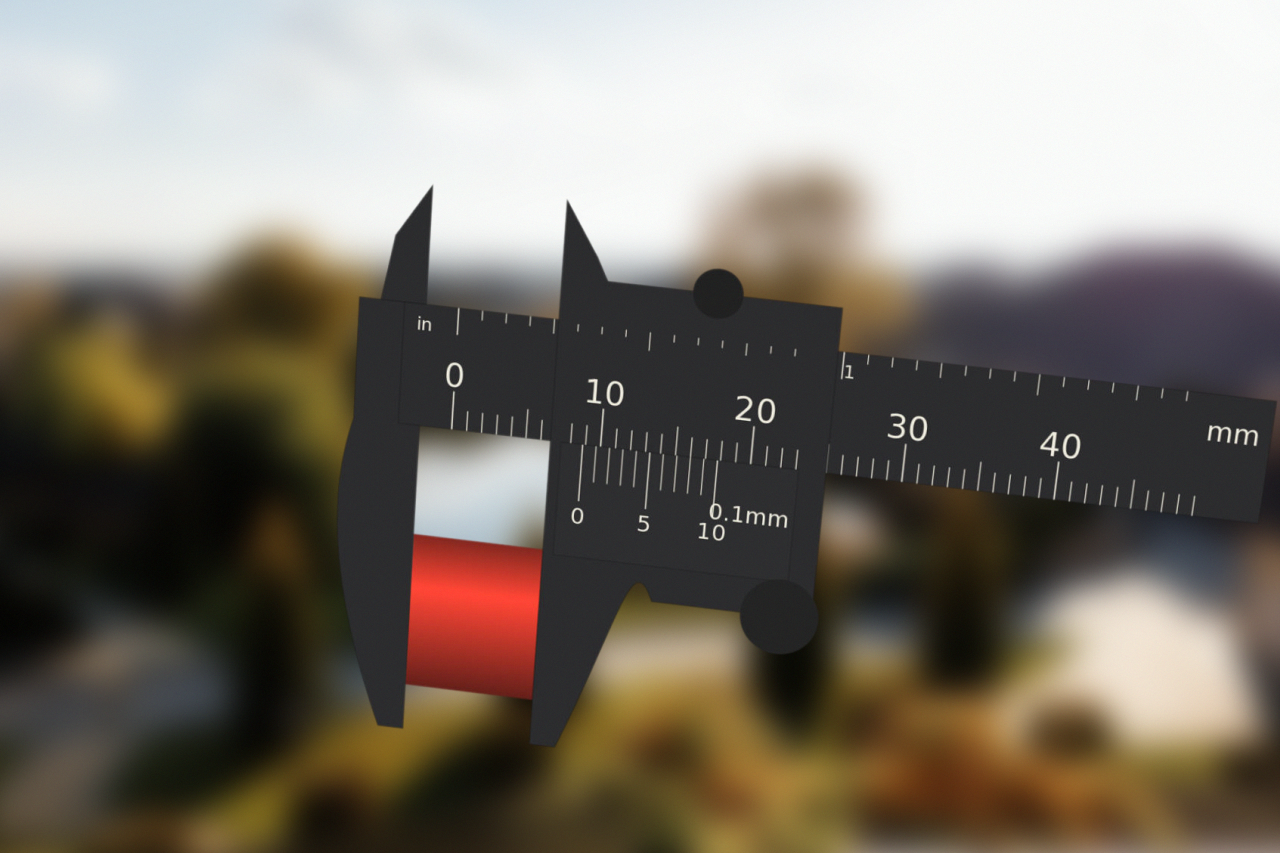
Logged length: 8.8 mm
